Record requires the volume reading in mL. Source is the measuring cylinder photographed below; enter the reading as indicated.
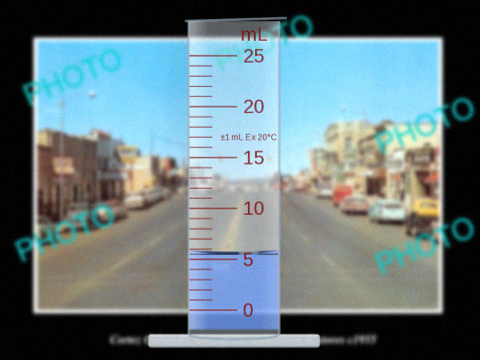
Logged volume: 5.5 mL
